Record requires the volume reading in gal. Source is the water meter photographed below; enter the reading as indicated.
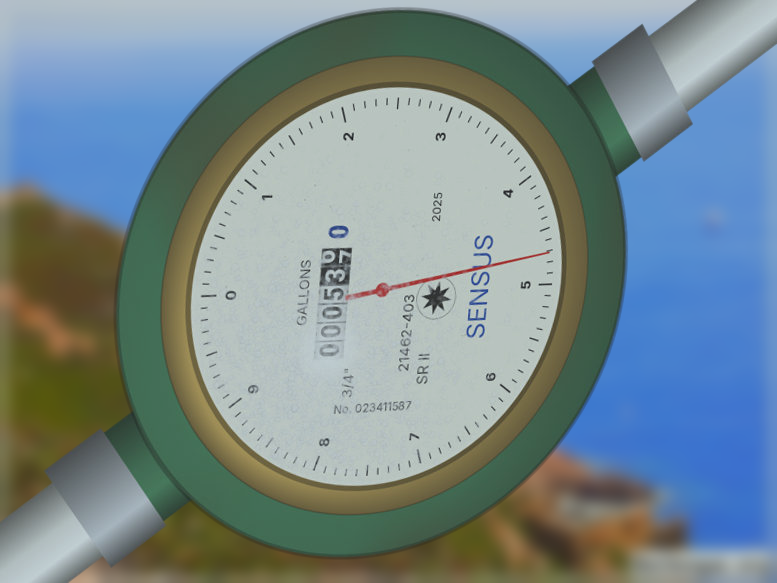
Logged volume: 5364.7 gal
